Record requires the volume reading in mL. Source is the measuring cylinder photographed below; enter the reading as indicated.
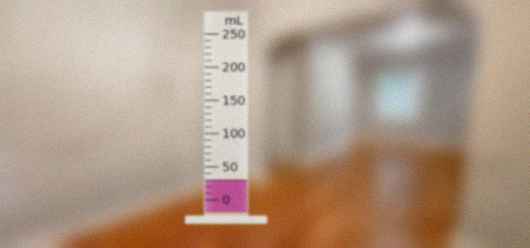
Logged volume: 30 mL
